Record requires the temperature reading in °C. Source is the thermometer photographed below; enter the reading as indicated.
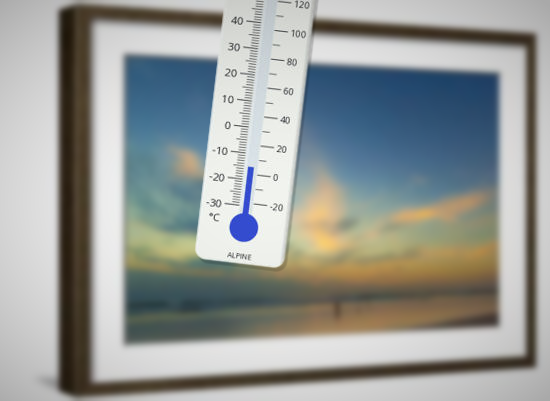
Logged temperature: -15 °C
